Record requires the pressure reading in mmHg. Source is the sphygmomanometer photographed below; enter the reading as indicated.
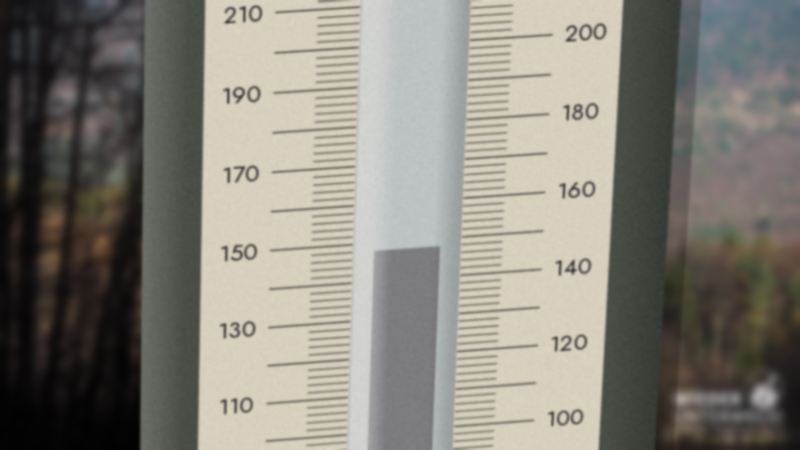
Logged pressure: 148 mmHg
